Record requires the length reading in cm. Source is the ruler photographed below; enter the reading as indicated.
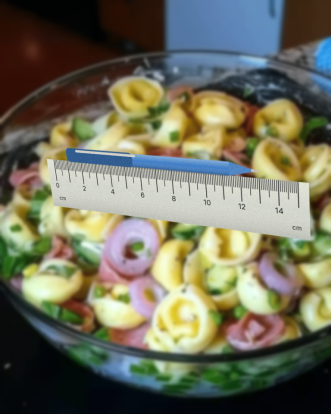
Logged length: 12 cm
